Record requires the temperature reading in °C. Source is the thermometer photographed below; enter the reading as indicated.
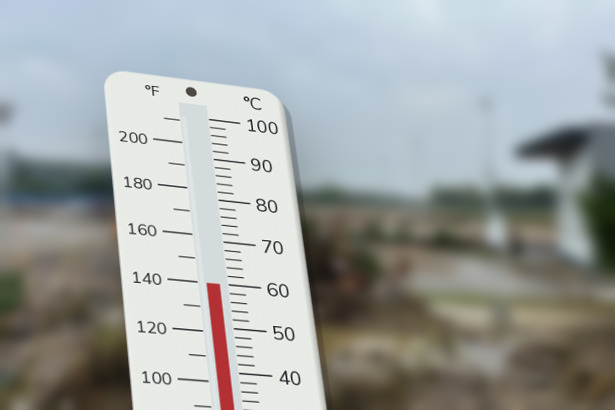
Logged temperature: 60 °C
